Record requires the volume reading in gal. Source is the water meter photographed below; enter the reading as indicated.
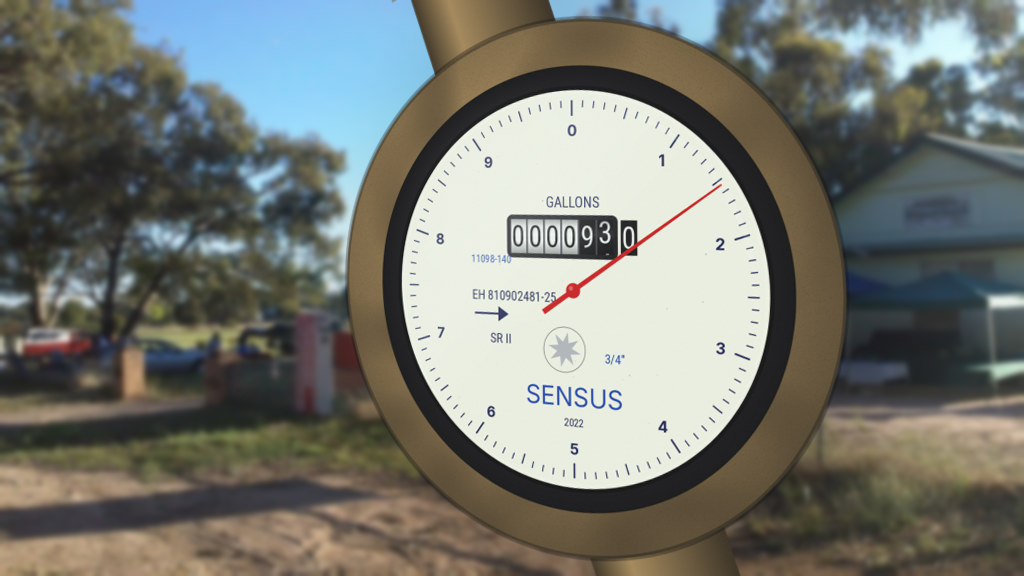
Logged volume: 931.5 gal
